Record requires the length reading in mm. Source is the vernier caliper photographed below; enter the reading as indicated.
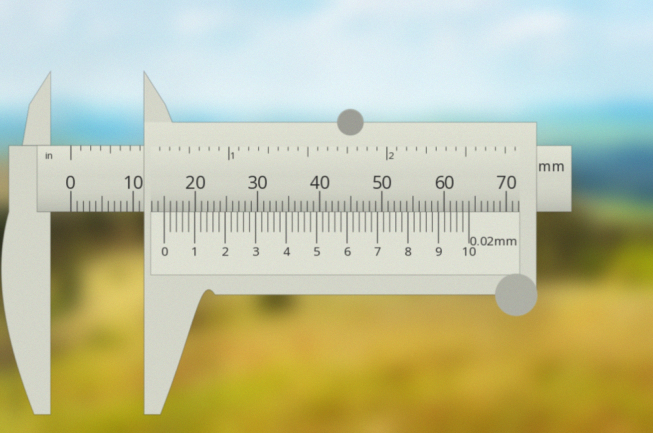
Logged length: 15.0 mm
